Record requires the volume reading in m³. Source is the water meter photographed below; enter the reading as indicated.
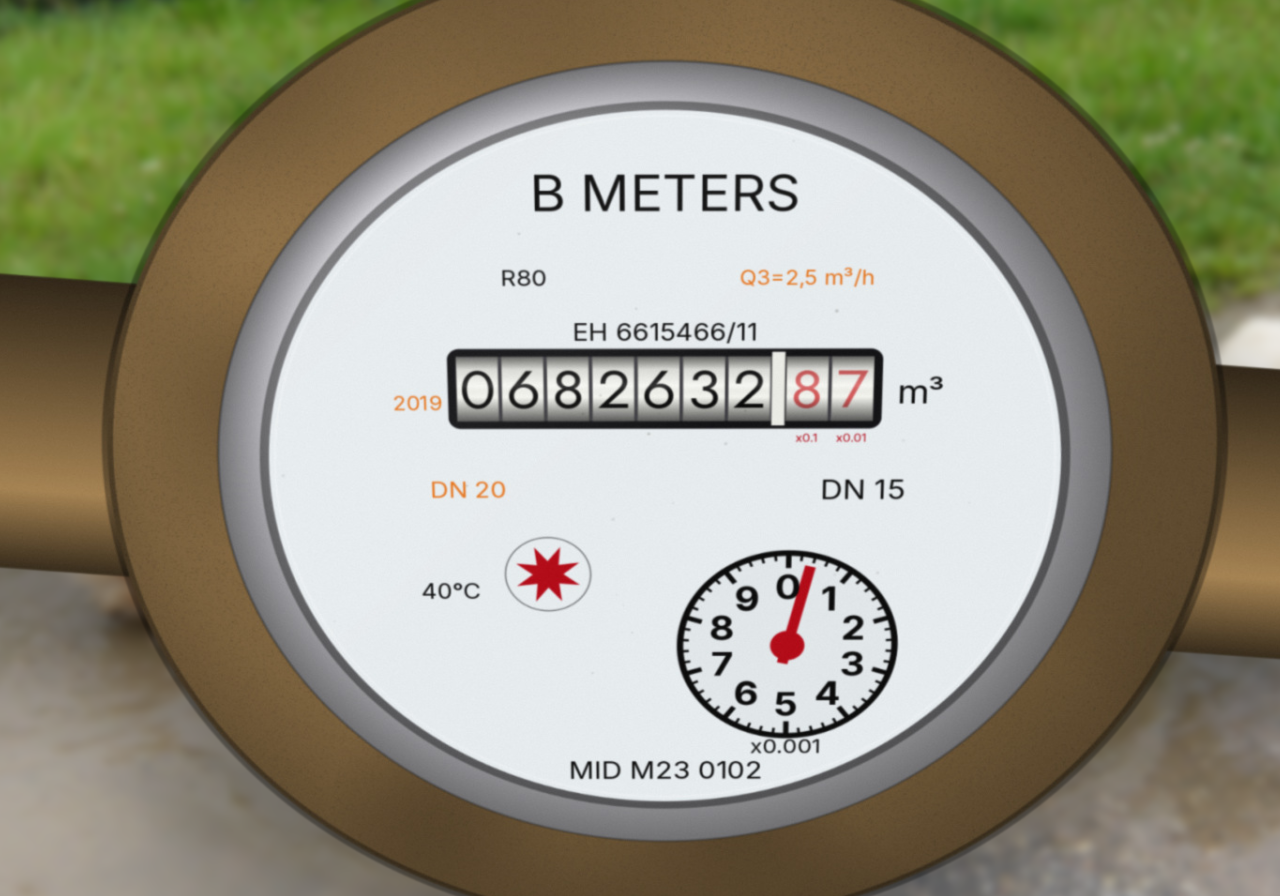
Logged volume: 682632.870 m³
